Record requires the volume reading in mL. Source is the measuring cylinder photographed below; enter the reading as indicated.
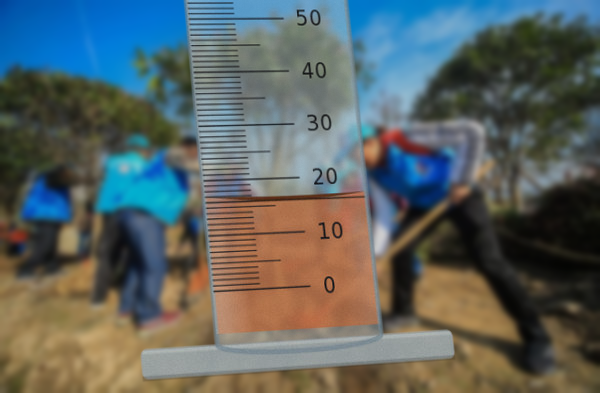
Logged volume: 16 mL
